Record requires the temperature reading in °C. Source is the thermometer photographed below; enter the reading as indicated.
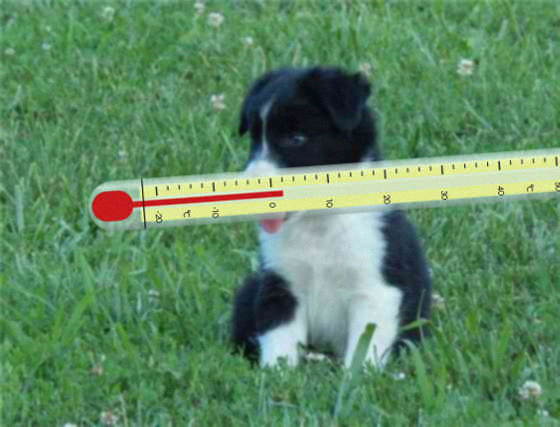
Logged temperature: 2 °C
